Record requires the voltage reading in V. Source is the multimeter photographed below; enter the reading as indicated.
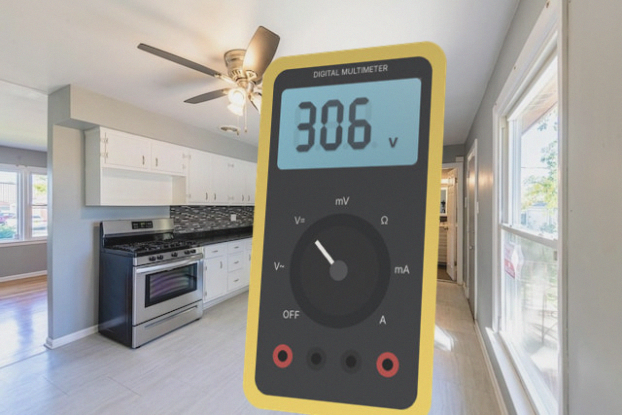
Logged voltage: 306 V
